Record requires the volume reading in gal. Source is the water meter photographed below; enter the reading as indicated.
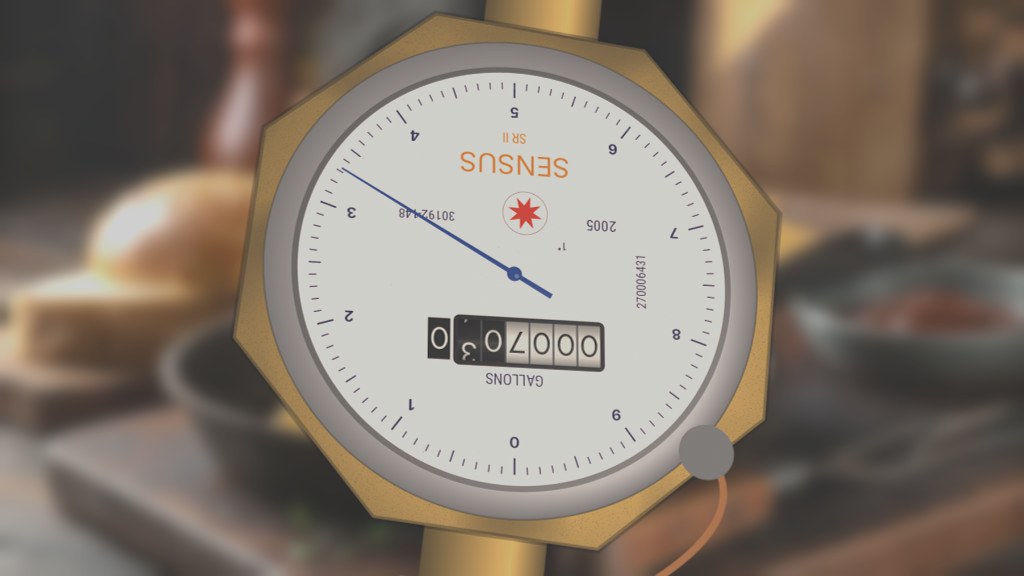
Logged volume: 7033.3 gal
